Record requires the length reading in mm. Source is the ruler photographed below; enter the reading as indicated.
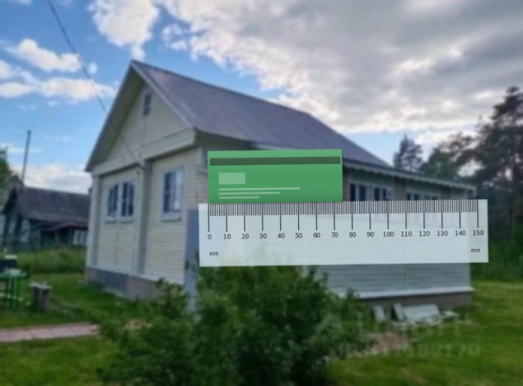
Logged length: 75 mm
